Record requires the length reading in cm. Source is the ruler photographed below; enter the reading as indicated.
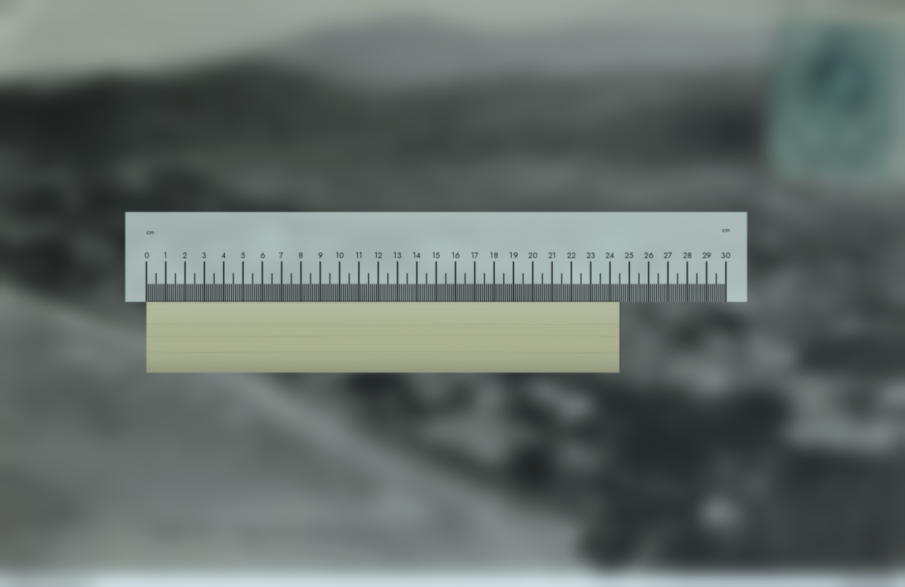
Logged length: 24.5 cm
